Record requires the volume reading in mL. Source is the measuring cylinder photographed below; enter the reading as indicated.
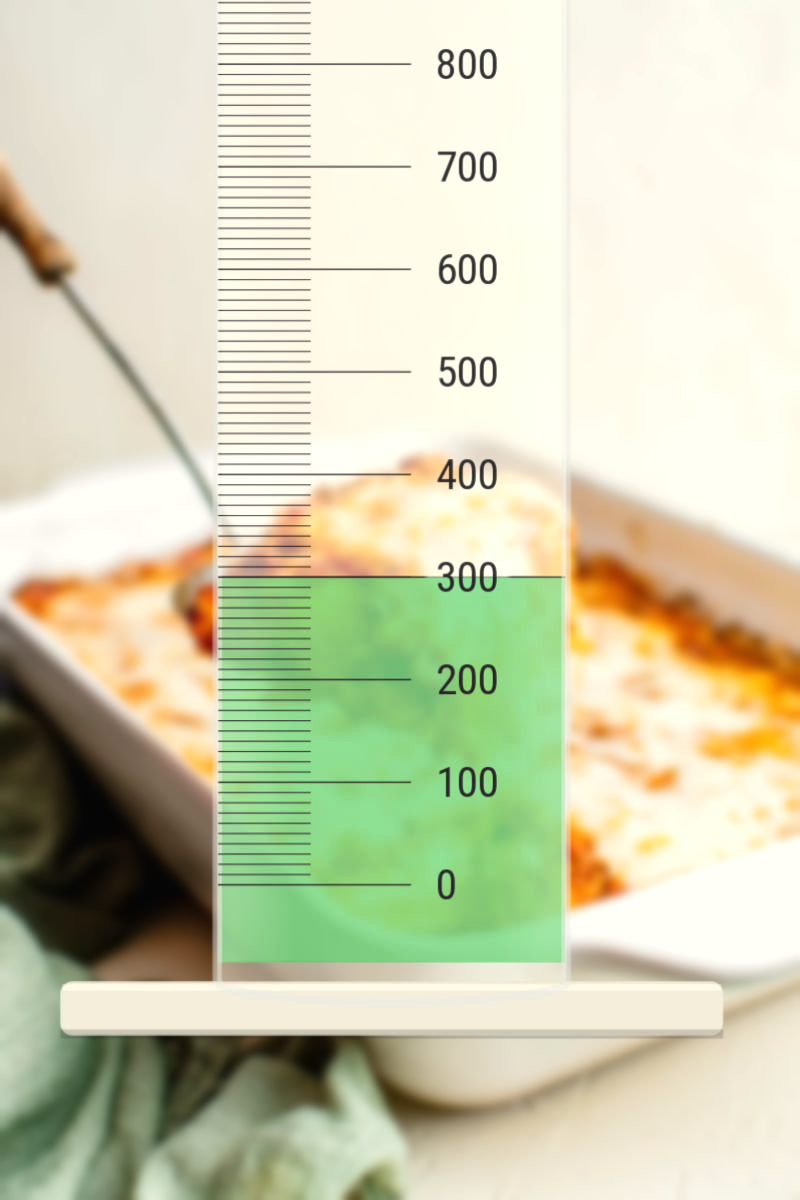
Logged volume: 300 mL
